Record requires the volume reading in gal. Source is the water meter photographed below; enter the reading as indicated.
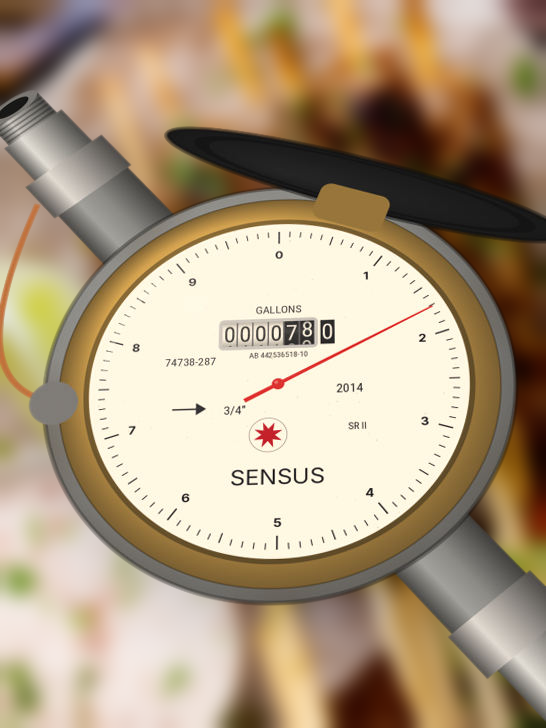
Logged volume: 781.7 gal
